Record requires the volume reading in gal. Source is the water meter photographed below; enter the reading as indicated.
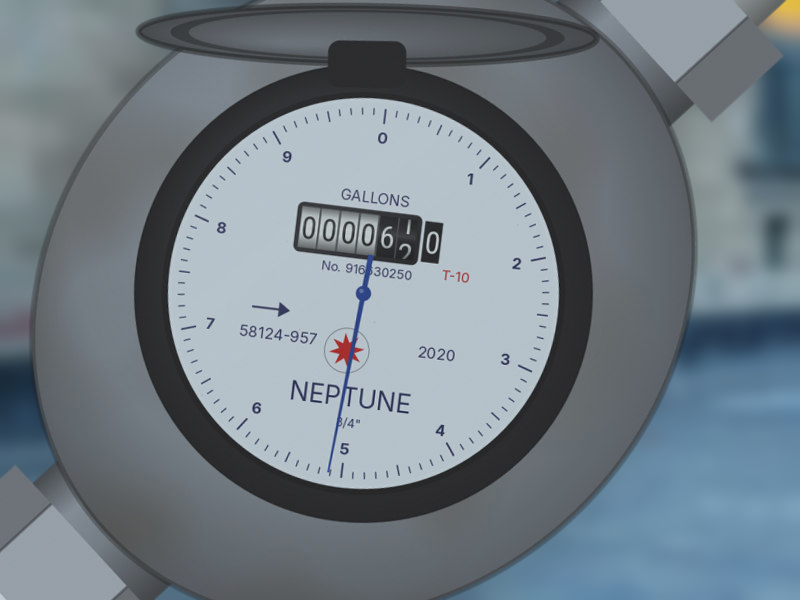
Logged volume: 615.1 gal
